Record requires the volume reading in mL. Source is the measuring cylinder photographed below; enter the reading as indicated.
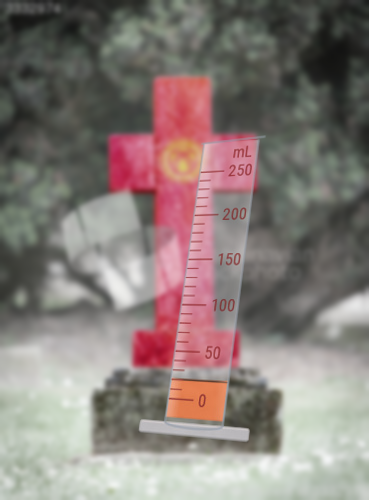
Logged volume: 20 mL
